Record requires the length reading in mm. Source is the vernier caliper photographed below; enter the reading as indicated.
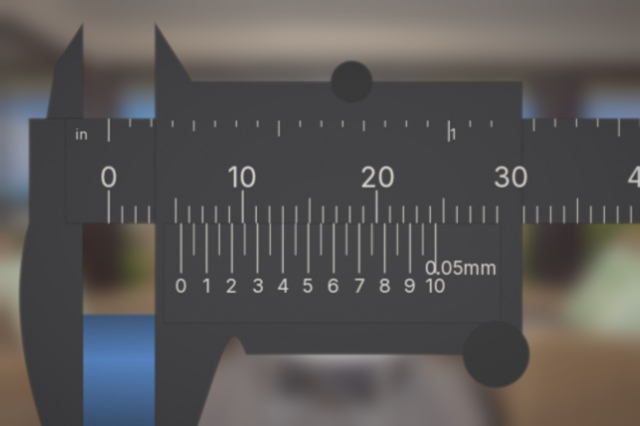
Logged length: 5.4 mm
